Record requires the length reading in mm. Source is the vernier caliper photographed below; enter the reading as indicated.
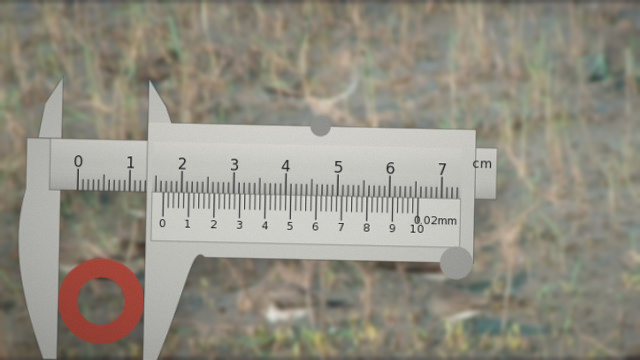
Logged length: 16.5 mm
